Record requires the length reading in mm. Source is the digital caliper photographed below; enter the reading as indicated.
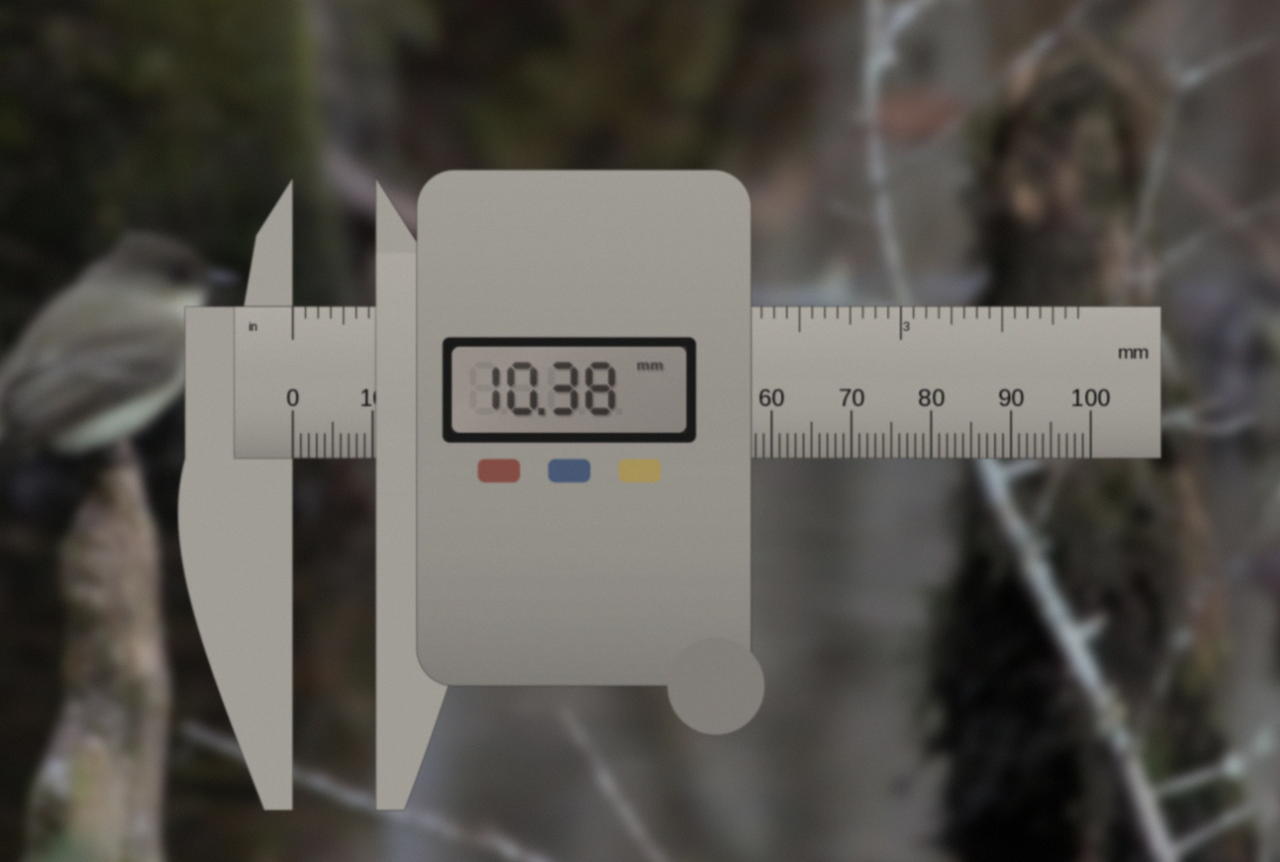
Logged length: 10.38 mm
